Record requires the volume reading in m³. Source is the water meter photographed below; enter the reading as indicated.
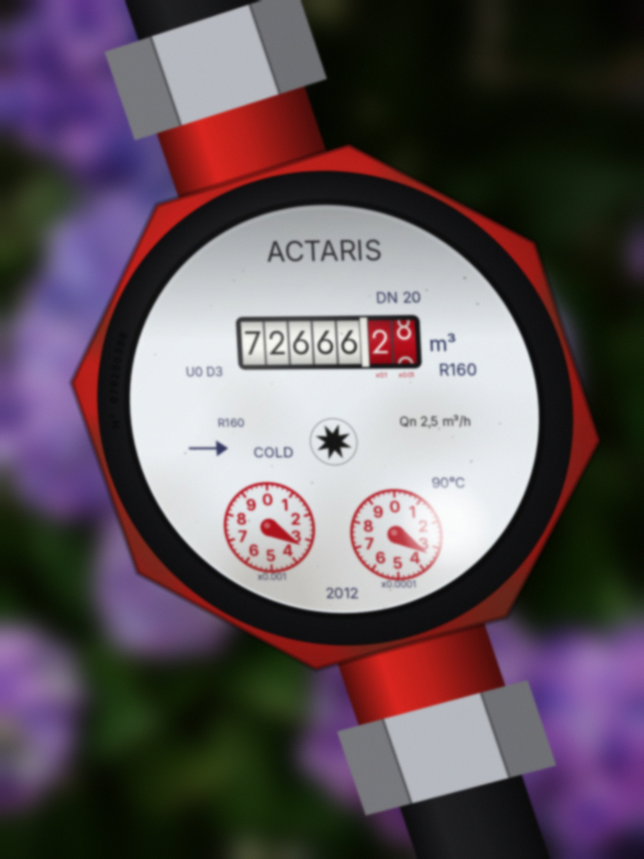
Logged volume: 72666.2833 m³
